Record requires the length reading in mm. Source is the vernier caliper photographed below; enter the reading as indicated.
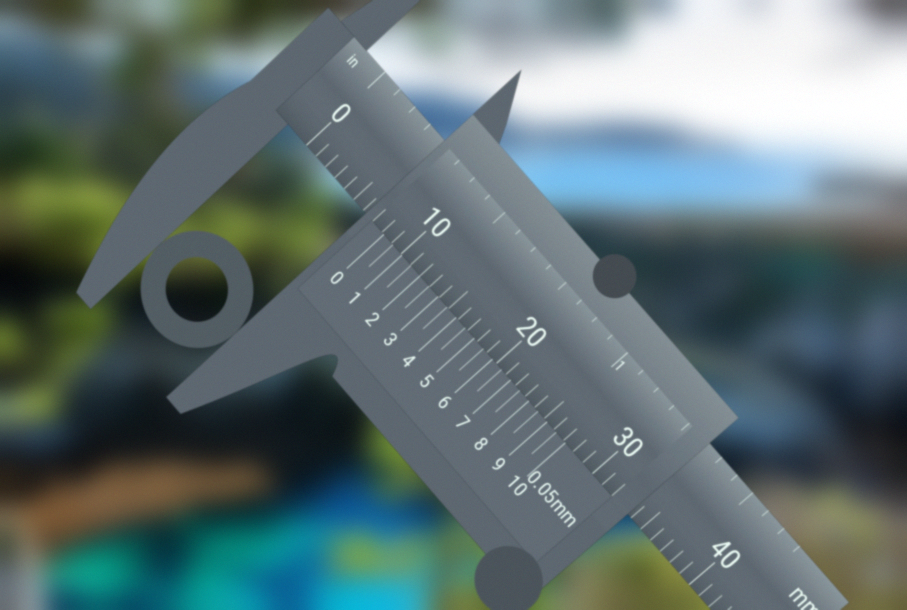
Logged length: 8.2 mm
